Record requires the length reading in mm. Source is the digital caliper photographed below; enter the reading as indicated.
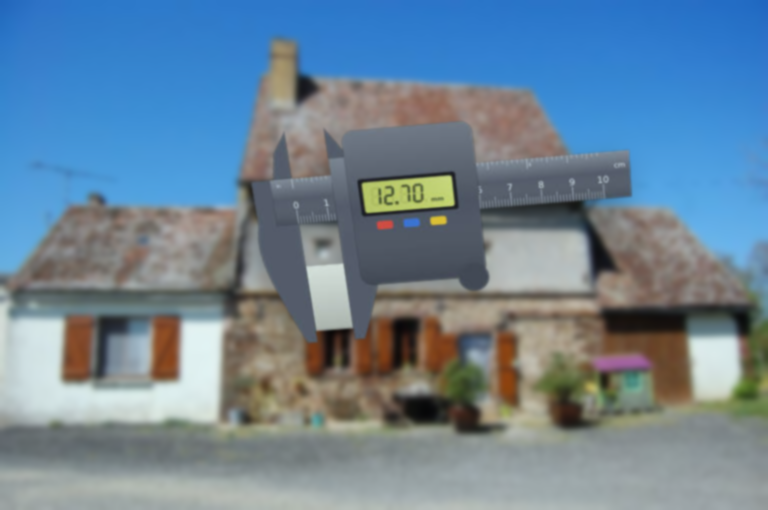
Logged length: 12.70 mm
